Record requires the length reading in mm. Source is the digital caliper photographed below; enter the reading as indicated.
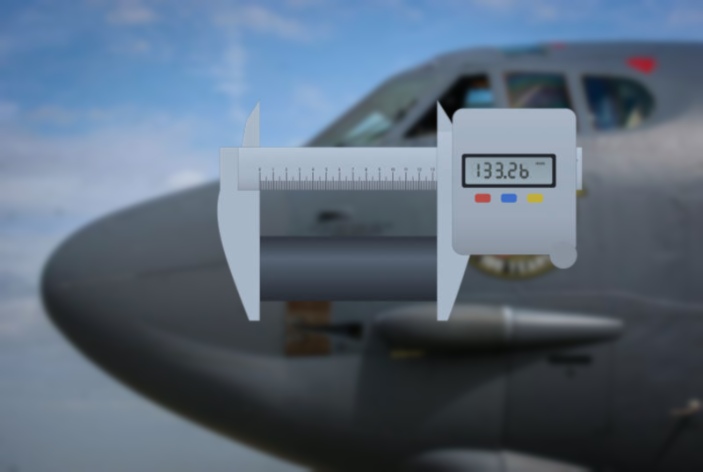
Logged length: 133.26 mm
